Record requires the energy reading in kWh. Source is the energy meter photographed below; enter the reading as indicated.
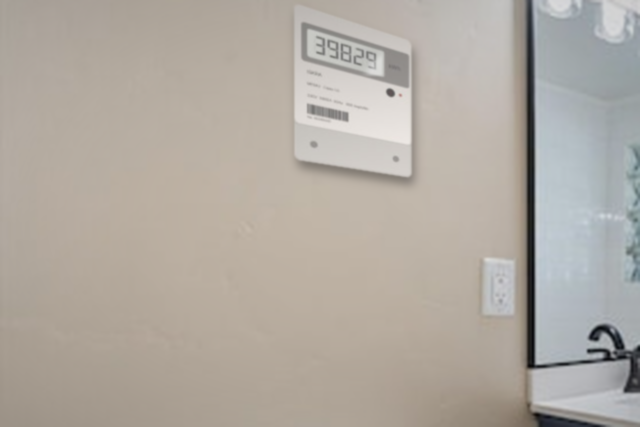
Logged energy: 39829 kWh
